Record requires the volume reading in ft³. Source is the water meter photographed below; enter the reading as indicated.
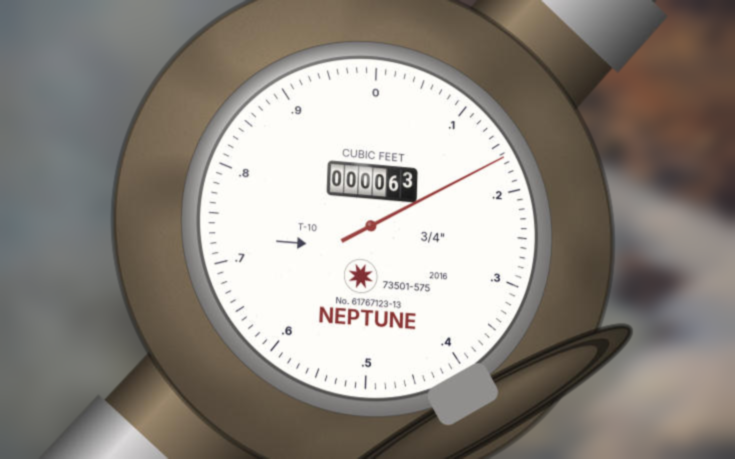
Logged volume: 63.16 ft³
